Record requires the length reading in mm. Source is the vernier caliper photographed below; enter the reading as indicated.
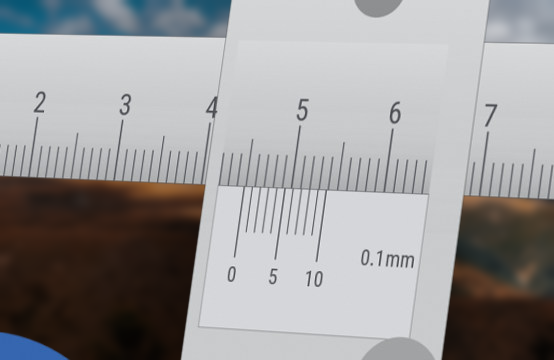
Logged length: 44.8 mm
